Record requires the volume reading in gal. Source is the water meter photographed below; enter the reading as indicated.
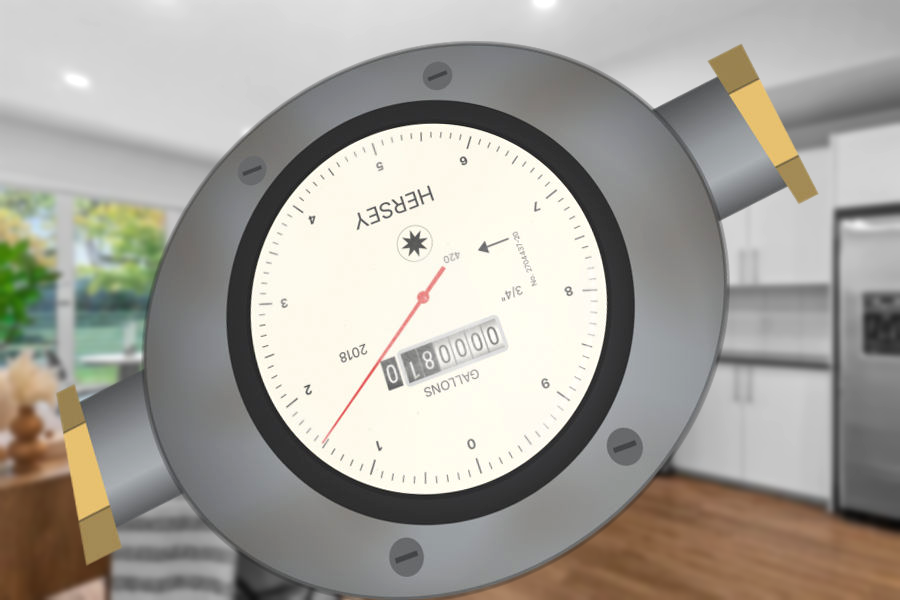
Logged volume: 811.5 gal
